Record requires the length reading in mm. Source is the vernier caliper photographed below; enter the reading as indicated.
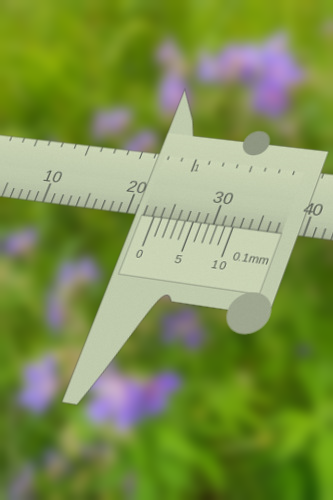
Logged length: 23.2 mm
